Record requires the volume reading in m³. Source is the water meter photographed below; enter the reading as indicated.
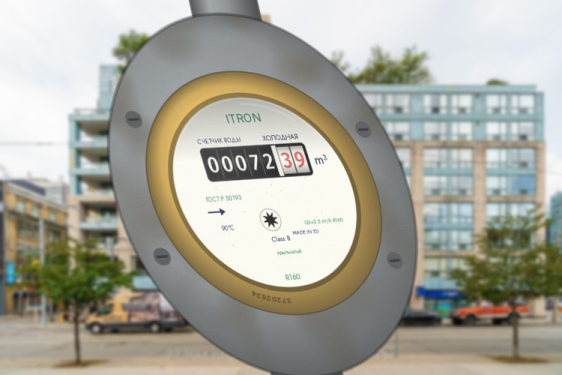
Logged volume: 72.39 m³
